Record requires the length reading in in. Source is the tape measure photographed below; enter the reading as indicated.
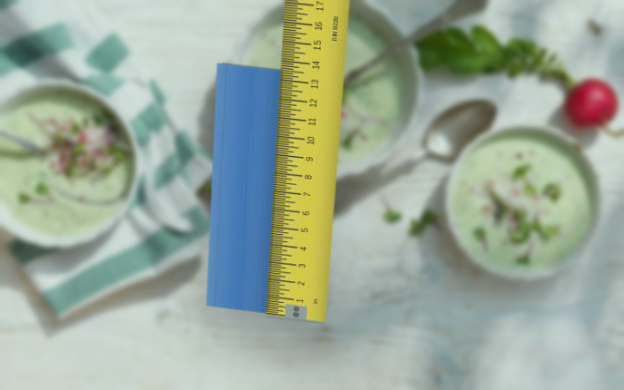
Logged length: 13.5 in
